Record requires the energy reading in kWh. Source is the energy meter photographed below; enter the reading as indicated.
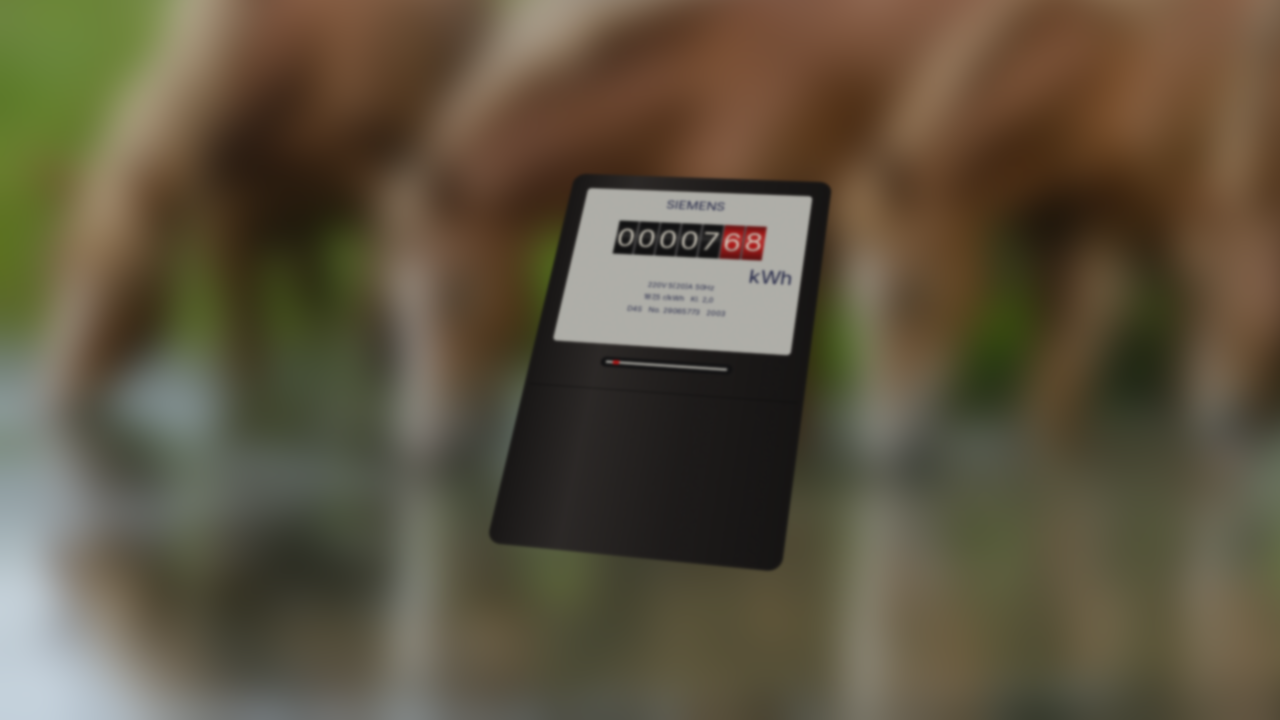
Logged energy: 7.68 kWh
